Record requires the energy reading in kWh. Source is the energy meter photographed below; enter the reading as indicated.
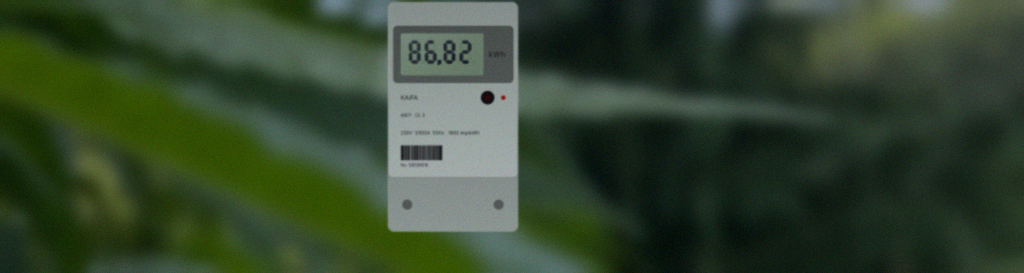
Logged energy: 86.82 kWh
